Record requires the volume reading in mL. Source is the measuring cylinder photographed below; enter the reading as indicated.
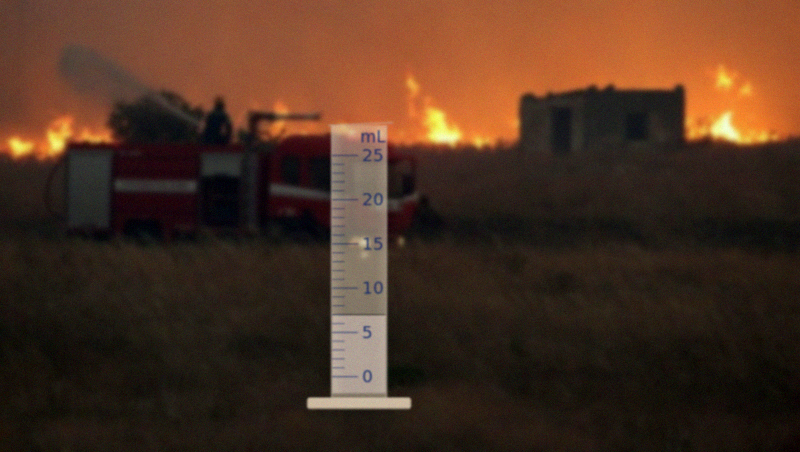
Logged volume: 7 mL
